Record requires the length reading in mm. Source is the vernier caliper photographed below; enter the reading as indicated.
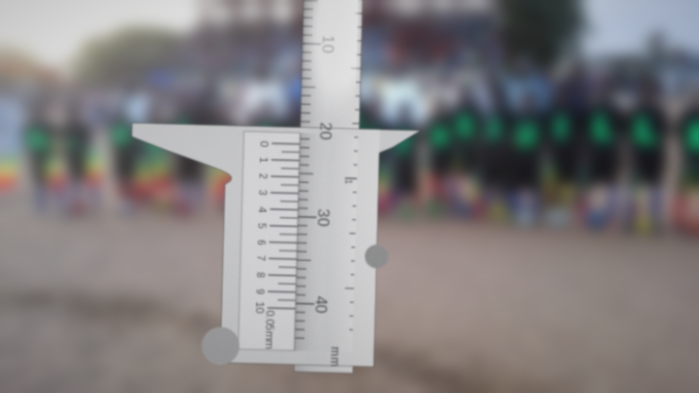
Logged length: 21.6 mm
